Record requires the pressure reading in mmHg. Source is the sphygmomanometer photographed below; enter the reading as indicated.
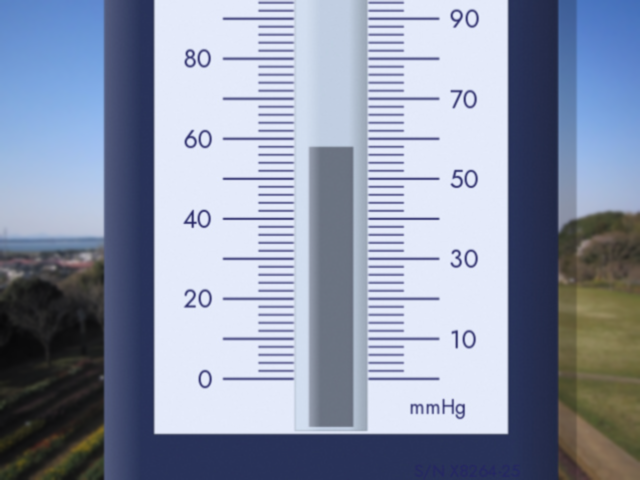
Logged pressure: 58 mmHg
